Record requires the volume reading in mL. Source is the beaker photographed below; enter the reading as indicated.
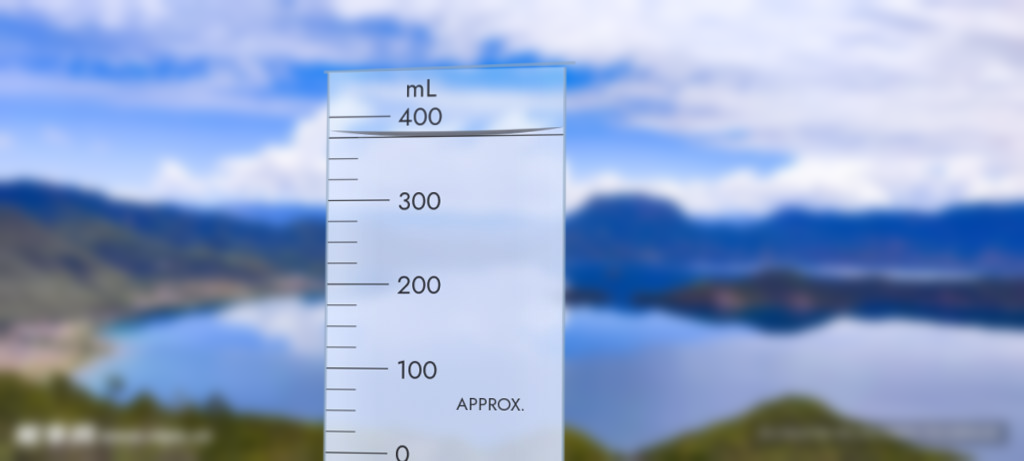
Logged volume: 375 mL
